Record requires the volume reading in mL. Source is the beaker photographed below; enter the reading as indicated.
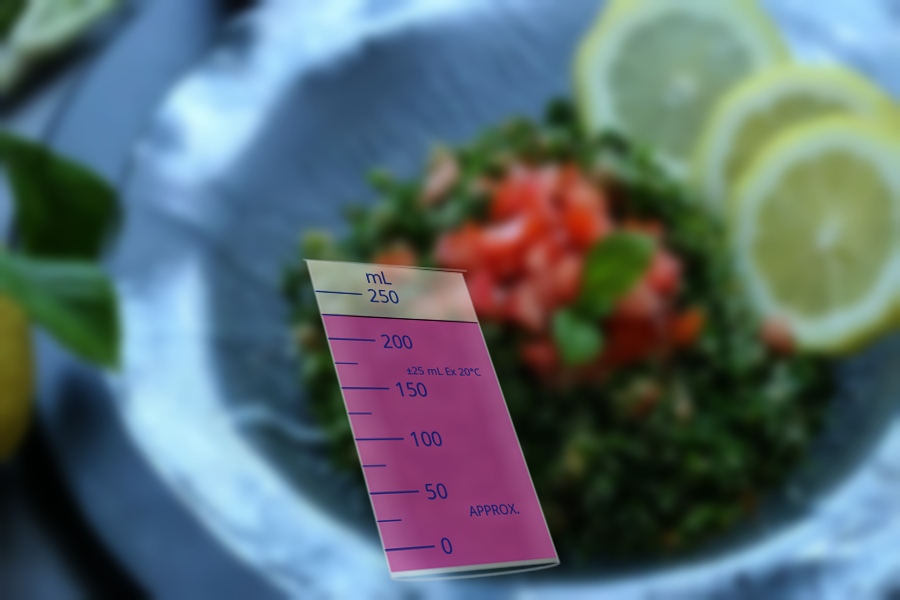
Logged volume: 225 mL
